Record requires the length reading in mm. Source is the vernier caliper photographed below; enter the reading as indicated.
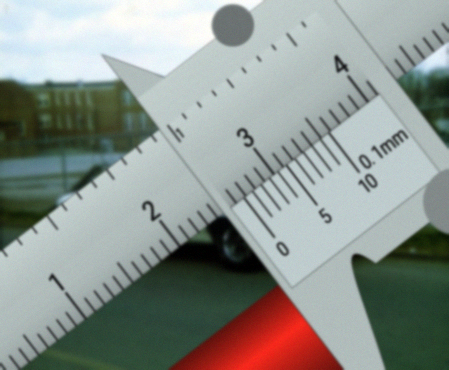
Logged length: 26.8 mm
